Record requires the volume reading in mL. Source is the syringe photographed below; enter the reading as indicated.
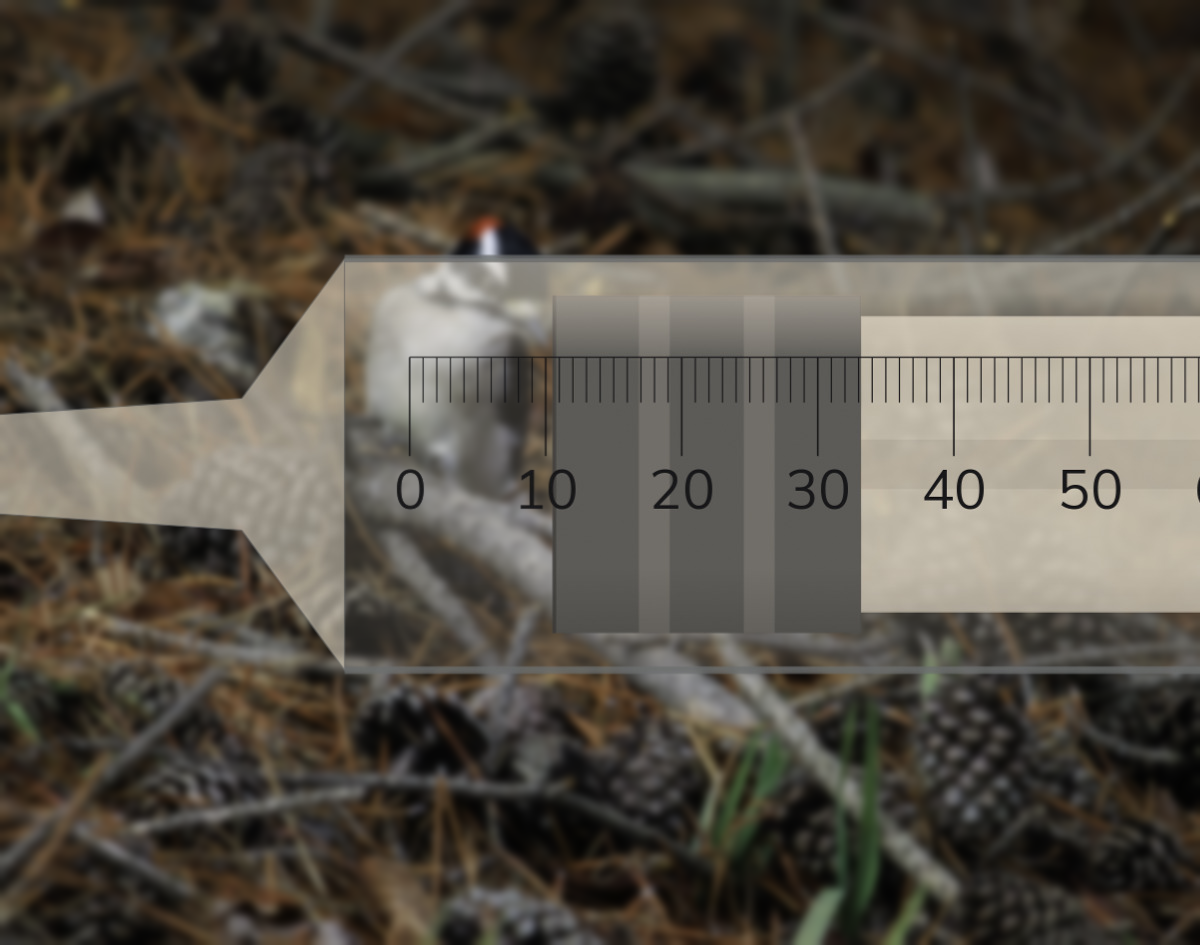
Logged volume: 10.5 mL
